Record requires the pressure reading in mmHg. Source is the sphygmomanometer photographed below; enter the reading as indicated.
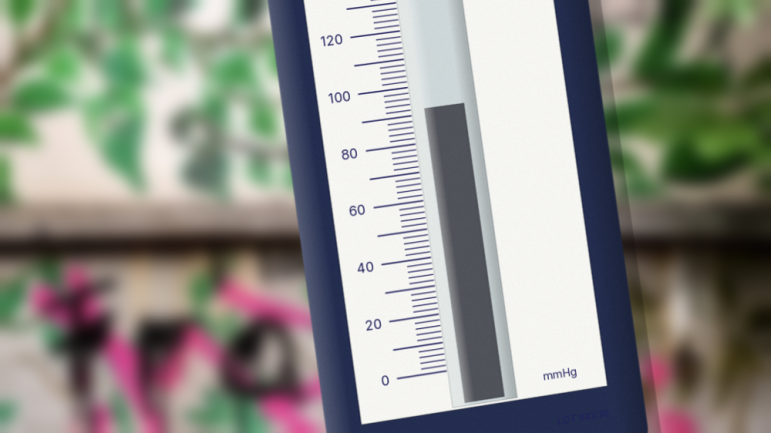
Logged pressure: 92 mmHg
